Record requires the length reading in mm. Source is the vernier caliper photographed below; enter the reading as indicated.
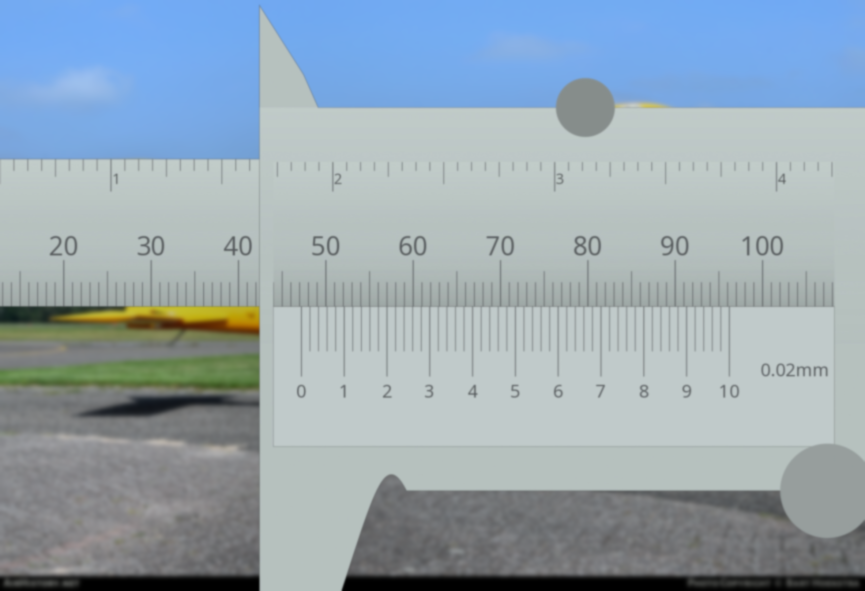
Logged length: 47.2 mm
